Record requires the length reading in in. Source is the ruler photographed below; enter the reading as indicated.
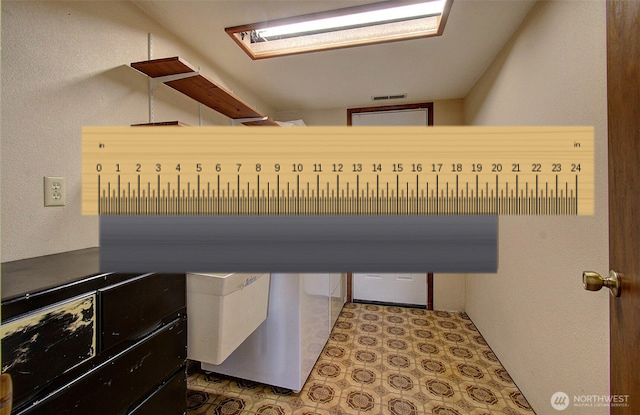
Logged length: 20 in
